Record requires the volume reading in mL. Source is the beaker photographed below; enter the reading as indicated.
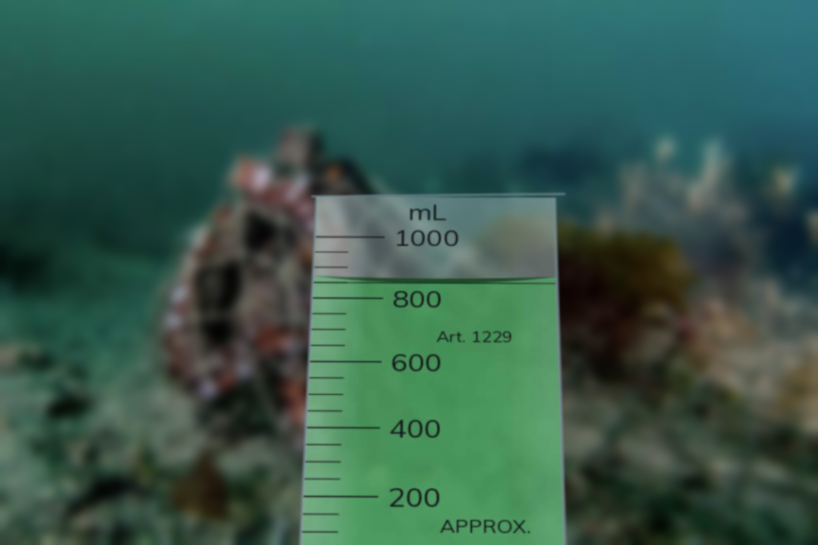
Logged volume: 850 mL
